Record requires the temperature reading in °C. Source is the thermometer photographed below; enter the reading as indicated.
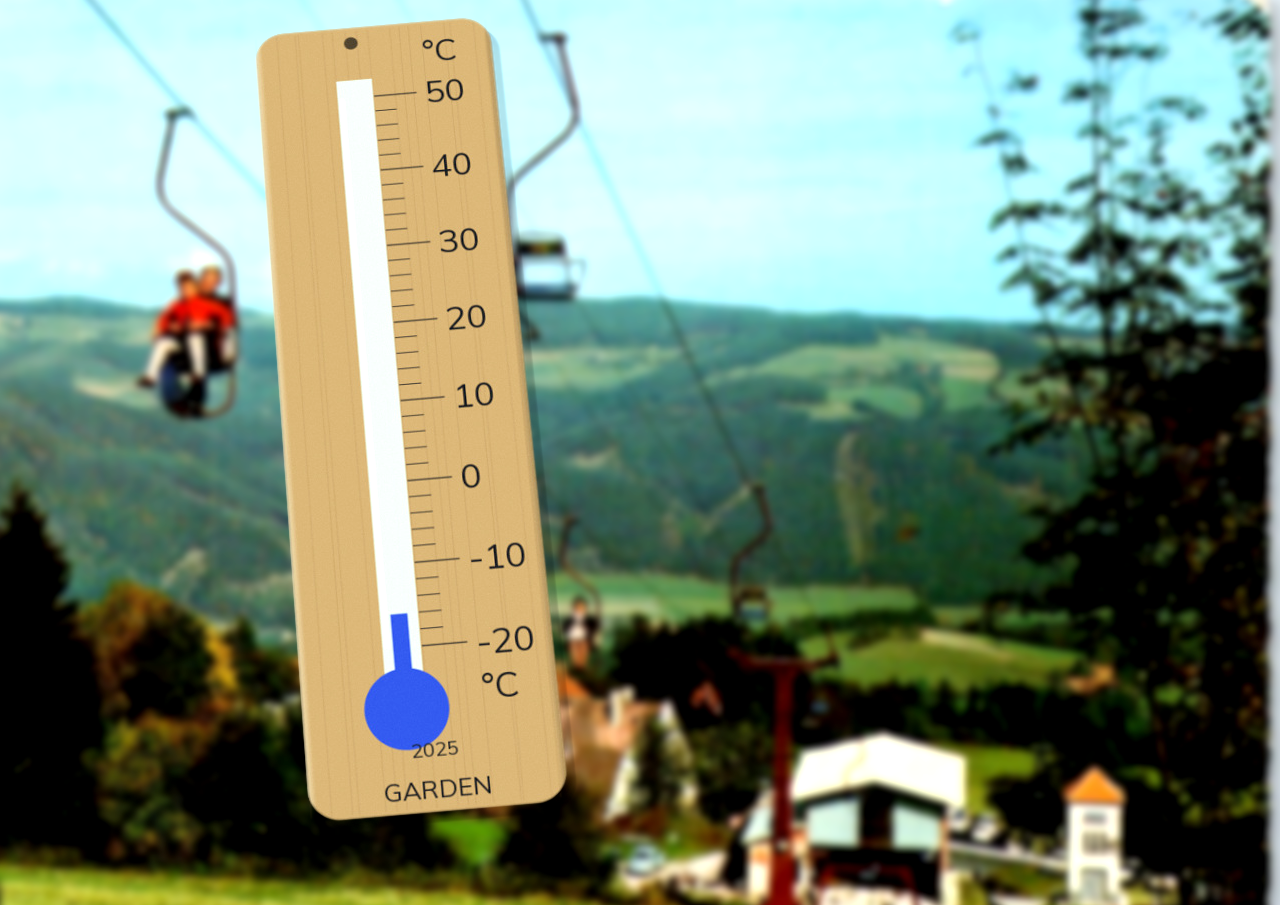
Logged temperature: -16 °C
